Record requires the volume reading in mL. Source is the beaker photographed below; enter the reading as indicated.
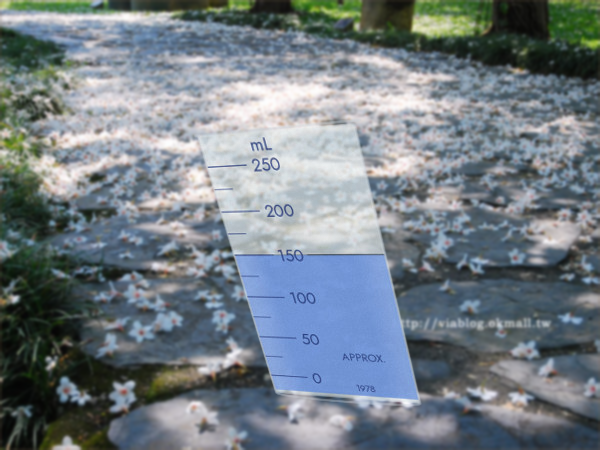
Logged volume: 150 mL
